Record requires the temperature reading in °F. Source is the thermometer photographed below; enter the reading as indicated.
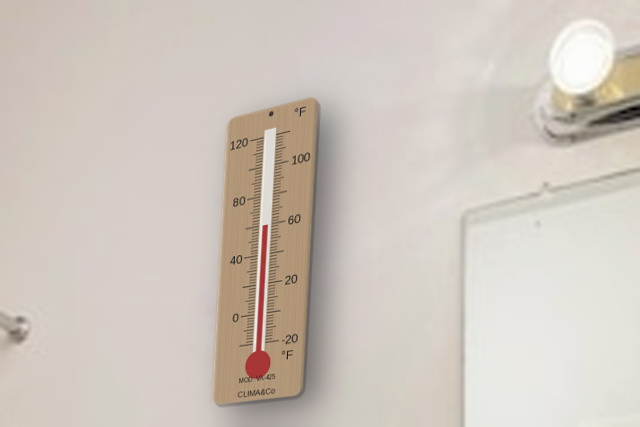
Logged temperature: 60 °F
